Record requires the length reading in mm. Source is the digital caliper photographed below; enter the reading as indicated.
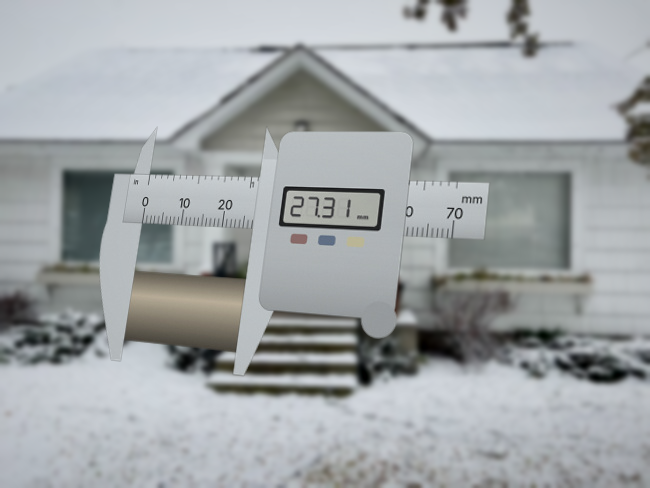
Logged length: 27.31 mm
